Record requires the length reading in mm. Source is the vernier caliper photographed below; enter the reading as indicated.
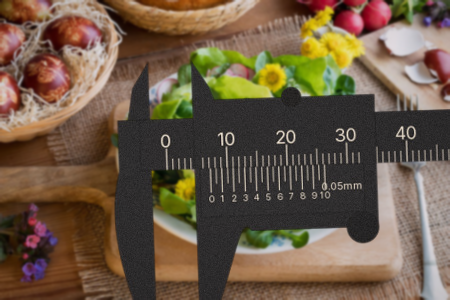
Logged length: 7.2 mm
